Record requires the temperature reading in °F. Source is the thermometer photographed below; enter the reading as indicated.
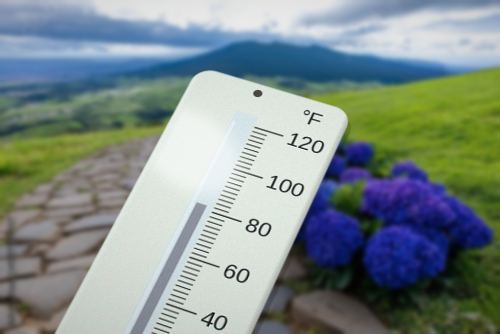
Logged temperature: 82 °F
